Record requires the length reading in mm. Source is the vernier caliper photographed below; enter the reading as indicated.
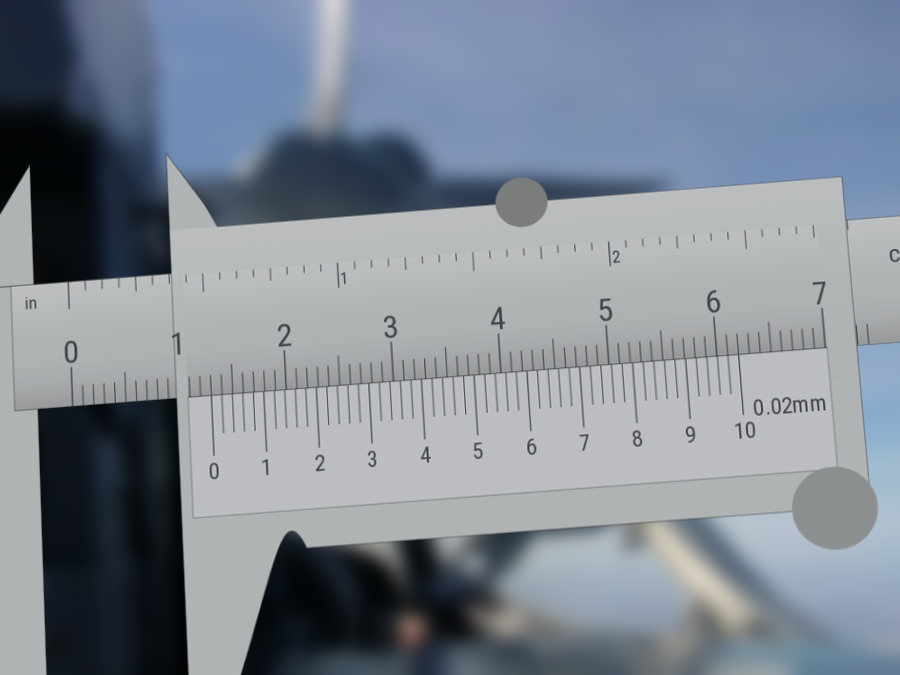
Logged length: 13.0 mm
